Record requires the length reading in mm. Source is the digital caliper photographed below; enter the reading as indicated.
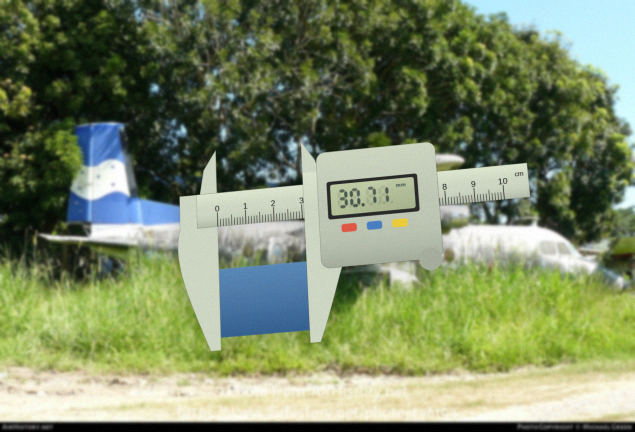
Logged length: 30.71 mm
